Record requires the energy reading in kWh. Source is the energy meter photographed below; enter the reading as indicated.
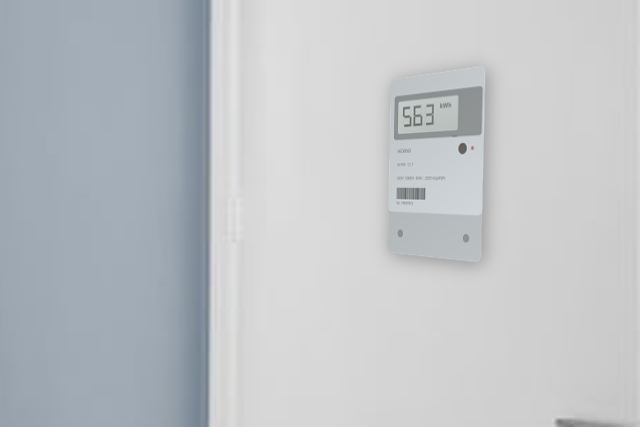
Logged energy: 563 kWh
